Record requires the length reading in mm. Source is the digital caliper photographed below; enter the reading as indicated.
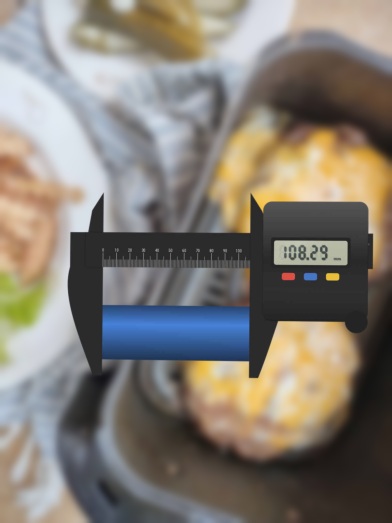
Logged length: 108.29 mm
